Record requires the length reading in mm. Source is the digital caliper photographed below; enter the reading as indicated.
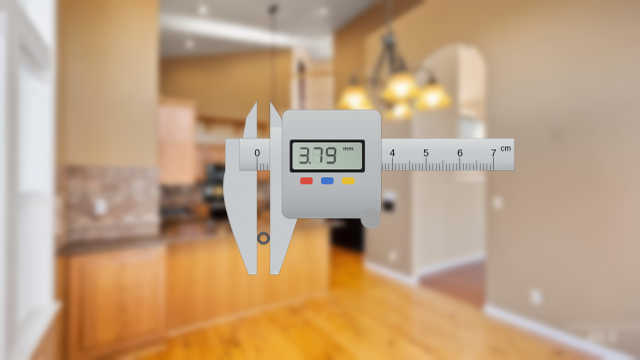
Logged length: 3.79 mm
